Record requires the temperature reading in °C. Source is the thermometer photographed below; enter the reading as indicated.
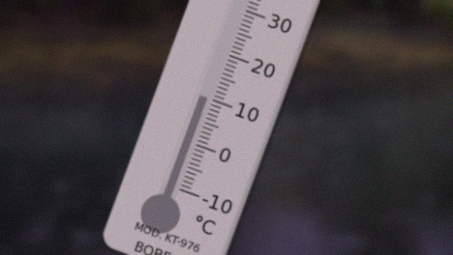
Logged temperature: 10 °C
